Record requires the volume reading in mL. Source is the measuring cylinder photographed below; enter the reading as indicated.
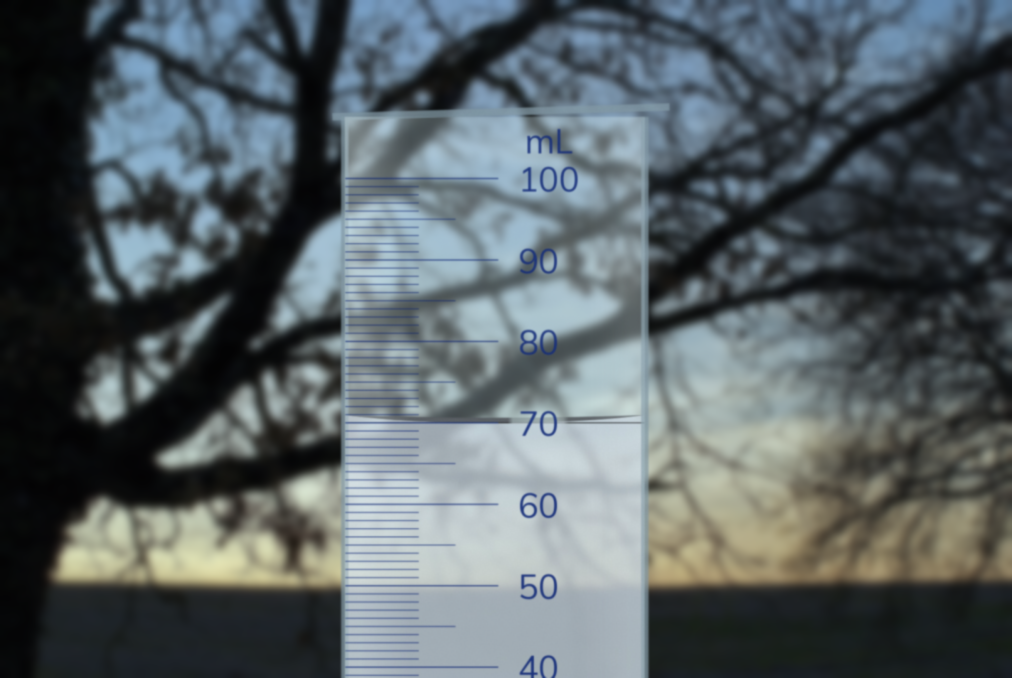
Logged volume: 70 mL
